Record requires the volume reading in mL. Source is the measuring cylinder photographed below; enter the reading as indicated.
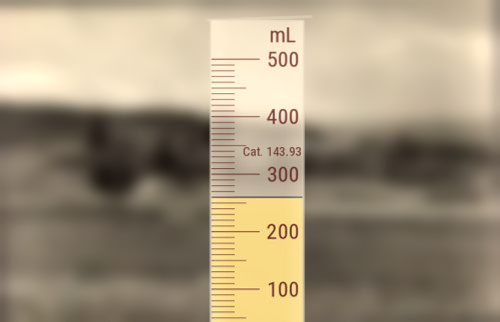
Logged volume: 260 mL
